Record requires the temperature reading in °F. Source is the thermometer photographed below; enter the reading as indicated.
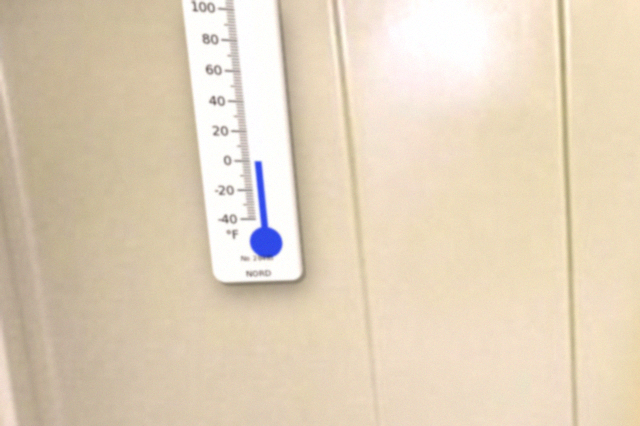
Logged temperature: 0 °F
